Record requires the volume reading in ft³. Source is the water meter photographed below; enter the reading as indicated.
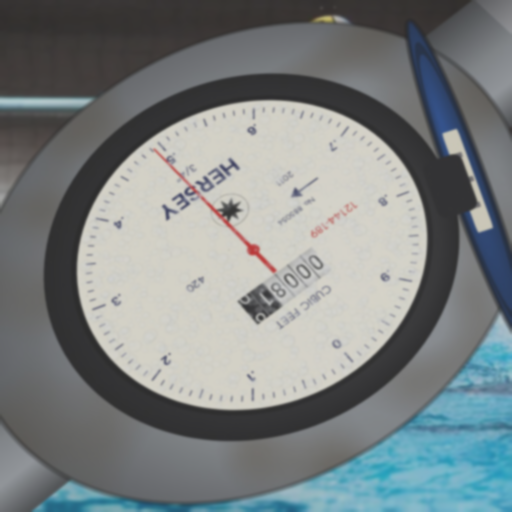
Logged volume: 818.49 ft³
